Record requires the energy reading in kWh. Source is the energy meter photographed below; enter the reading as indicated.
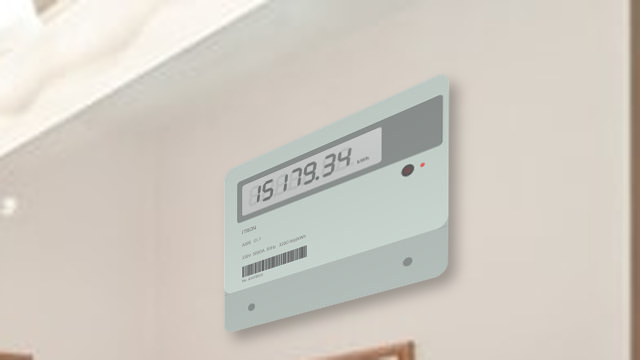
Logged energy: 15179.34 kWh
